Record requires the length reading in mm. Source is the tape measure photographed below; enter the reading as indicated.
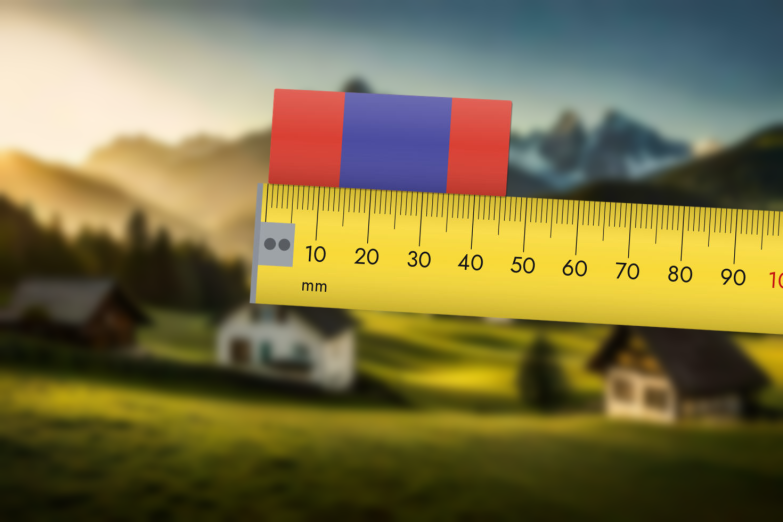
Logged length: 46 mm
